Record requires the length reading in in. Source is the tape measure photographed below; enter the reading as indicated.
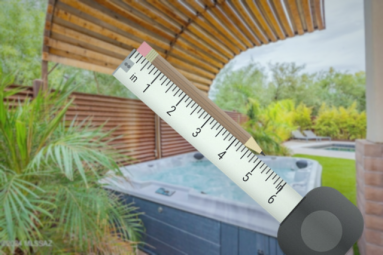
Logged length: 5 in
